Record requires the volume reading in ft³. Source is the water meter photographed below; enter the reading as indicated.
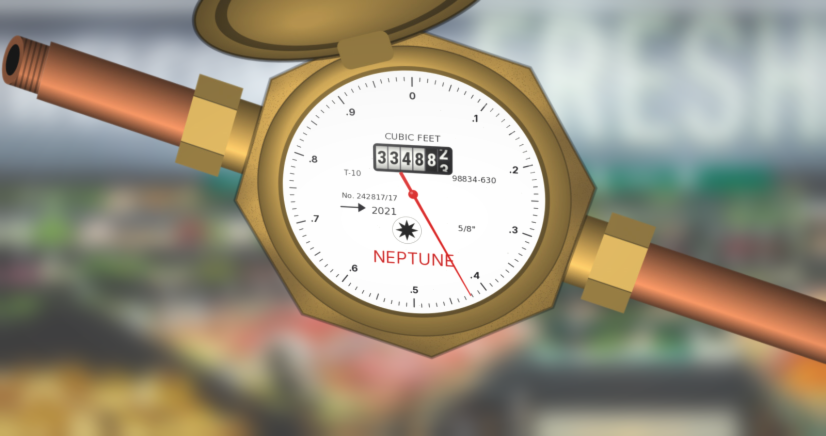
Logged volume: 334882.42 ft³
